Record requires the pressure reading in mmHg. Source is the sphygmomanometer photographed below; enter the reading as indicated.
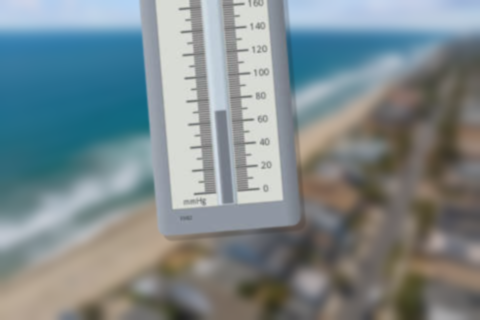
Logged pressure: 70 mmHg
